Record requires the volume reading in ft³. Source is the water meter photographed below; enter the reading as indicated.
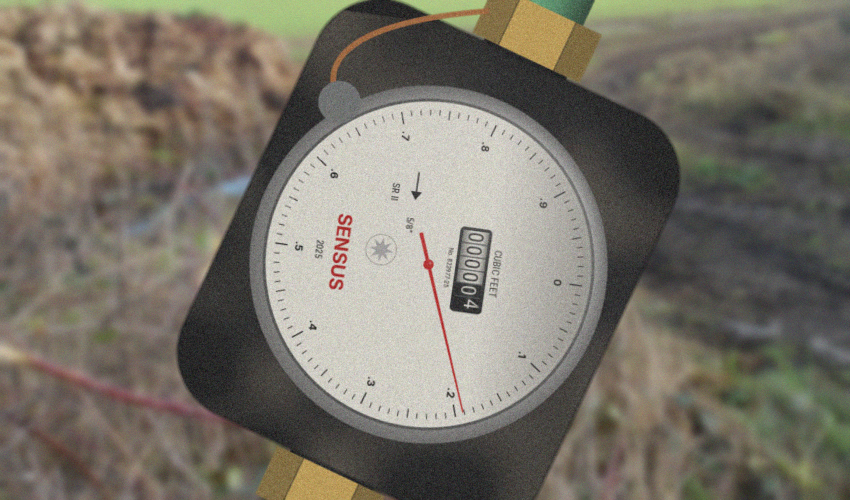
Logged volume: 4.19 ft³
